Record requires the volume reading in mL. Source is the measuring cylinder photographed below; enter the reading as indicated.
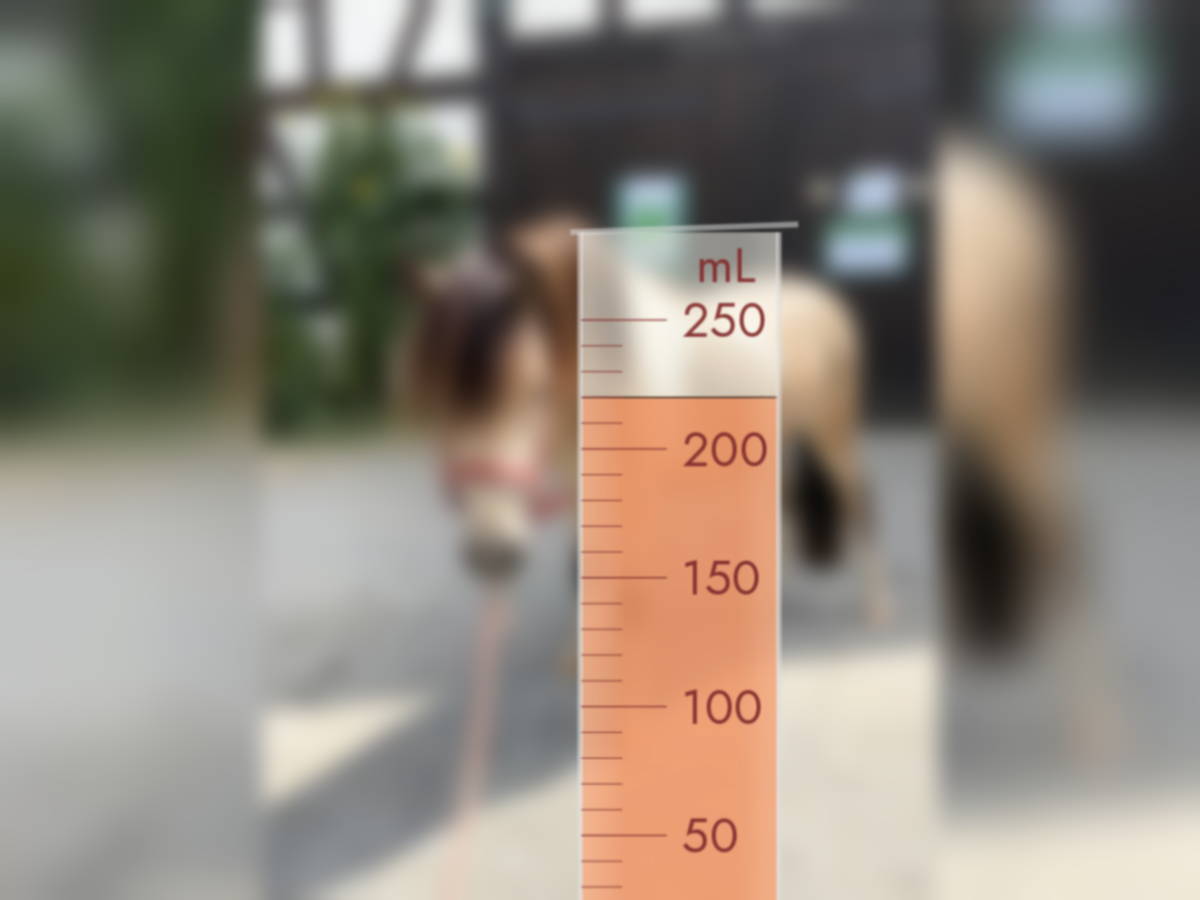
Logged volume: 220 mL
